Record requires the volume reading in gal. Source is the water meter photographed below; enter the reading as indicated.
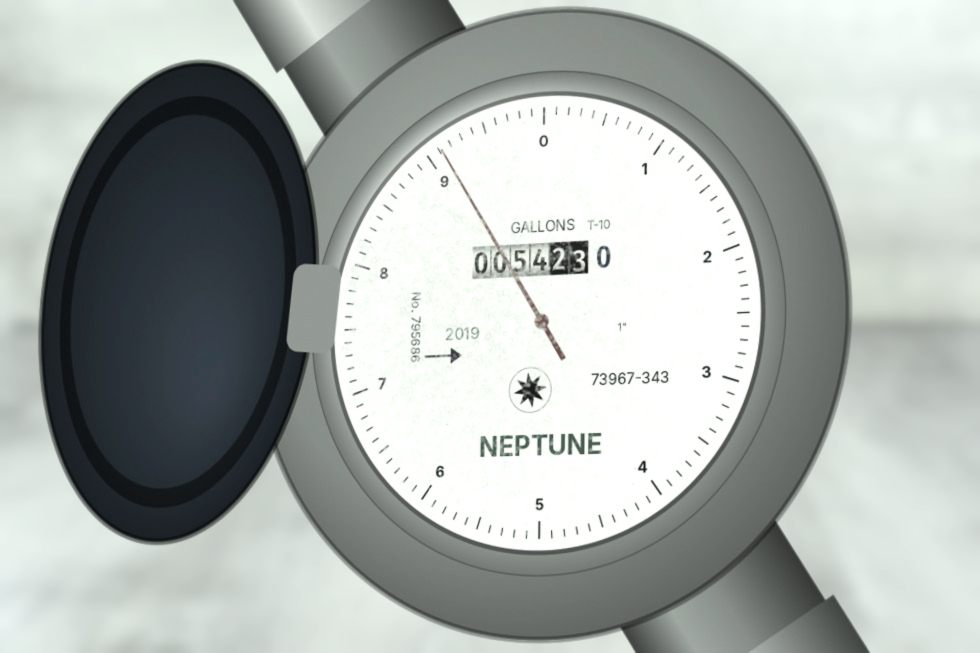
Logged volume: 54229.1 gal
